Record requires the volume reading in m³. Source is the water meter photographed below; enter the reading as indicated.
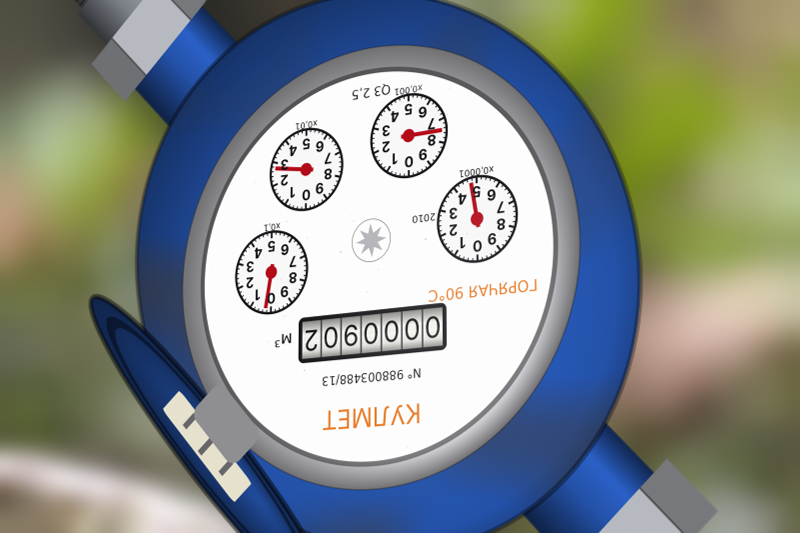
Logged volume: 902.0274 m³
